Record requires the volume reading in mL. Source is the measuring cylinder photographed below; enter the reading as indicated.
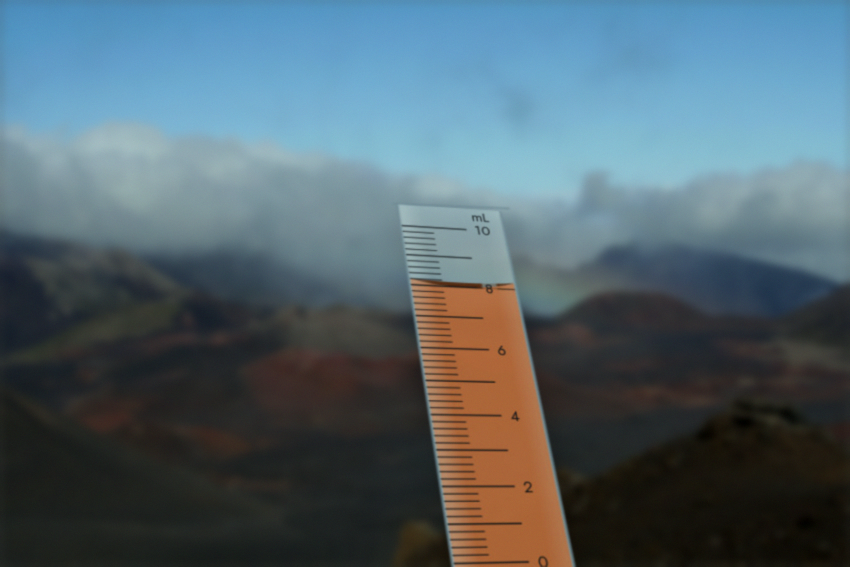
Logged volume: 8 mL
